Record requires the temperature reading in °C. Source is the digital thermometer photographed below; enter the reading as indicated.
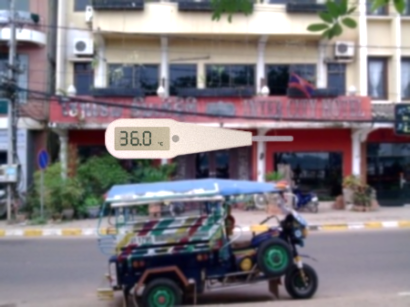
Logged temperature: 36.0 °C
